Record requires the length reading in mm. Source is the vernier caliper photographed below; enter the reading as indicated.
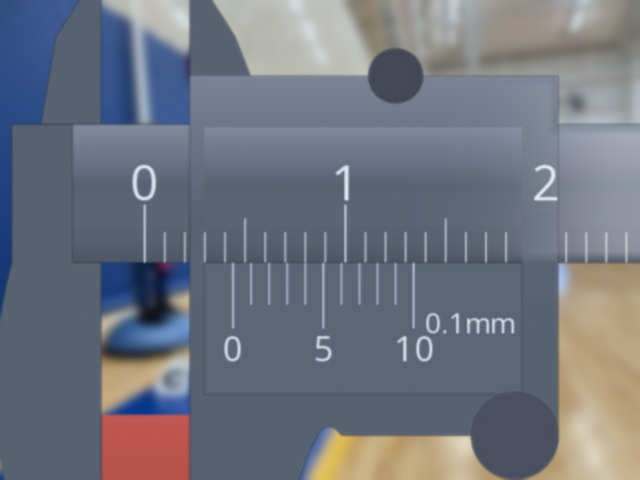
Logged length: 4.4 mm
